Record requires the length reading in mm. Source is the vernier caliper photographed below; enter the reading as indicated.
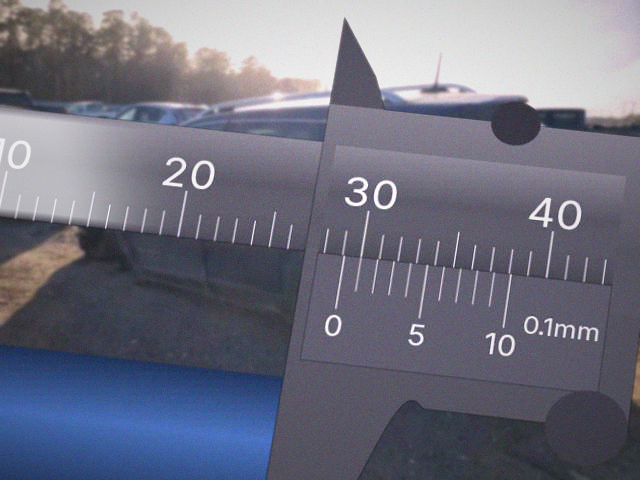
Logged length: 29.1 mm
